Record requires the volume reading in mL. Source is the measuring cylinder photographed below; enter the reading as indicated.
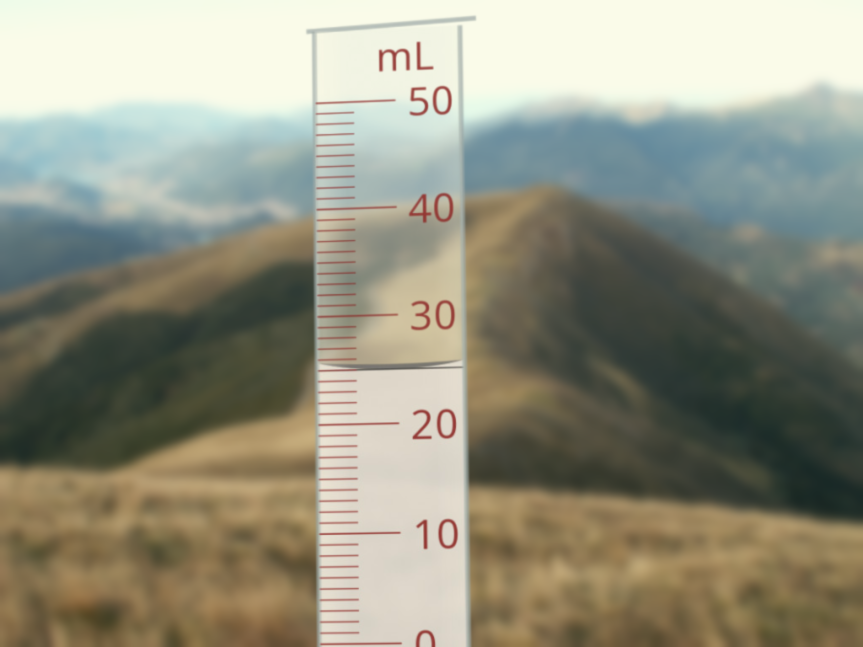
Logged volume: 25 mL
